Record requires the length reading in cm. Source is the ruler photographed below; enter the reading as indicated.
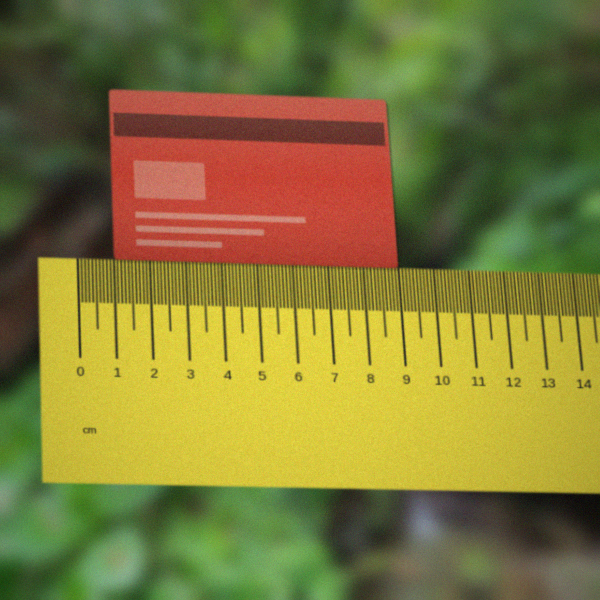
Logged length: 8 cm
